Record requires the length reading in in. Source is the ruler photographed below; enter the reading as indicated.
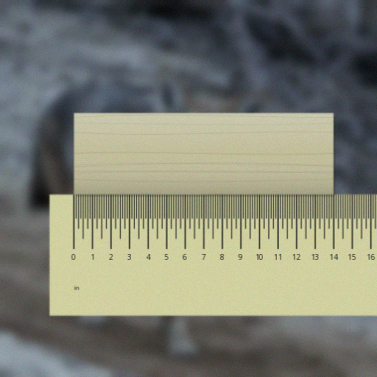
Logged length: 14 in
